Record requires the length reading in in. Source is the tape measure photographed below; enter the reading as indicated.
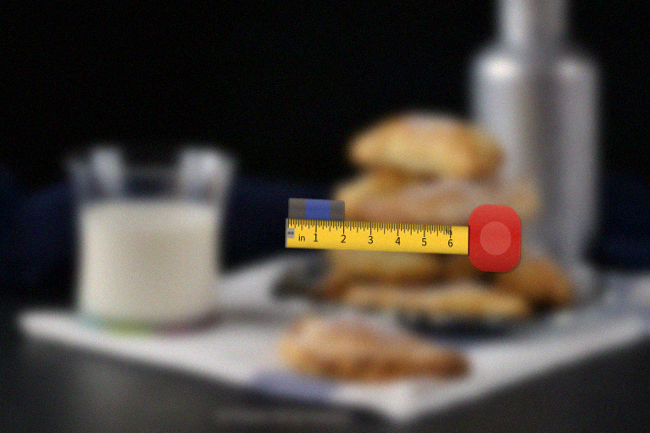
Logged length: 2 in
